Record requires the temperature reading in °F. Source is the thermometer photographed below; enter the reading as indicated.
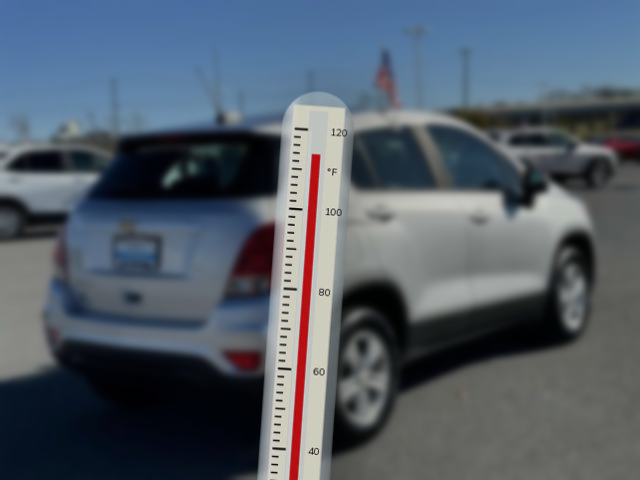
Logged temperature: 114 °F
